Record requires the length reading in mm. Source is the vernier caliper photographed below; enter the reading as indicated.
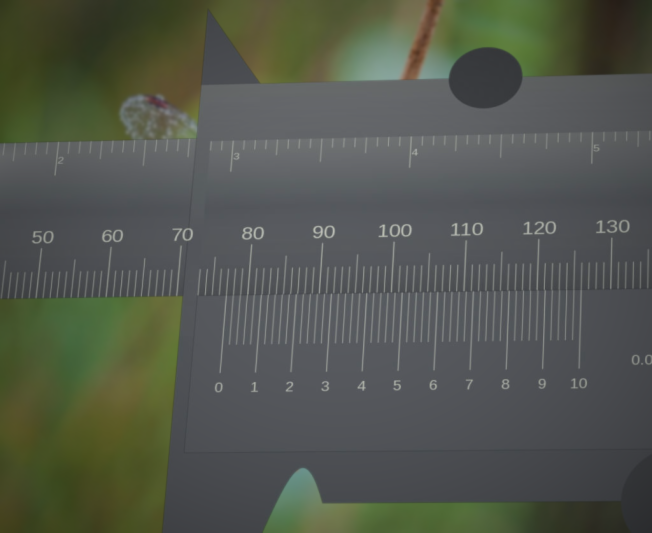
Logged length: 77.0 mm
